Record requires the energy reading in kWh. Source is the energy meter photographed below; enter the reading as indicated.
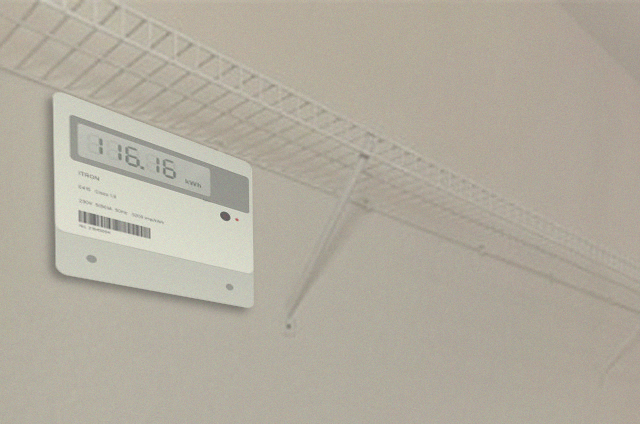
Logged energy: 116.16 kWh
